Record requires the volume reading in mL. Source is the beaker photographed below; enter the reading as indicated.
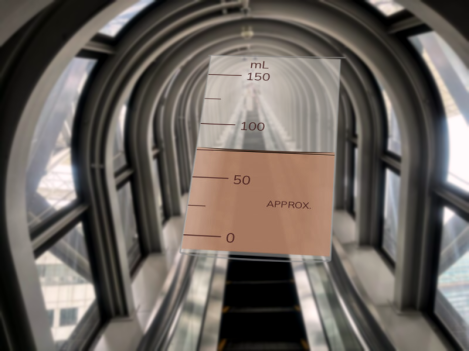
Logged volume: 75 mL
